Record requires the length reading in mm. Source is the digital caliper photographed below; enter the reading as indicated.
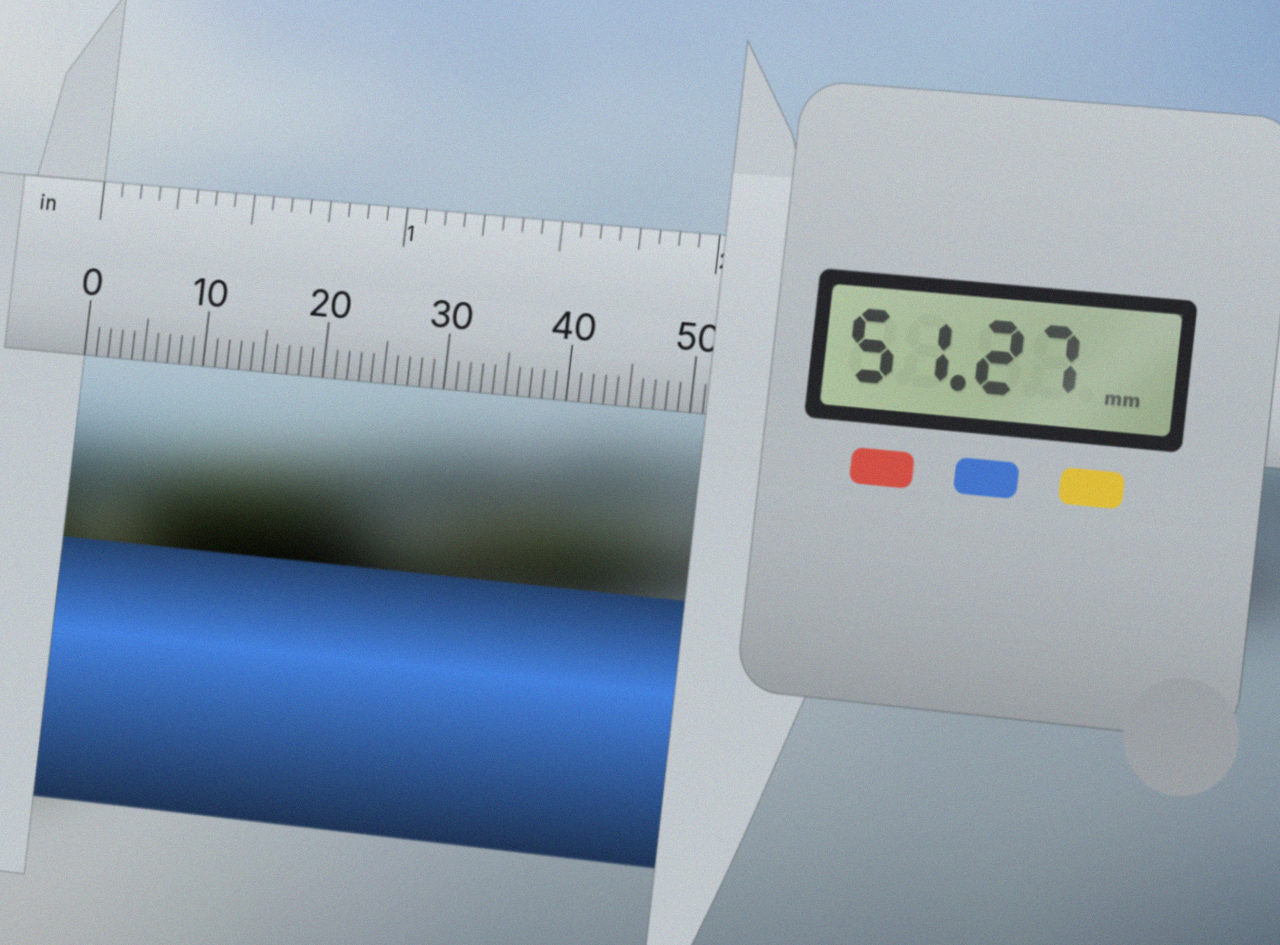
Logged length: 51.27 mm
